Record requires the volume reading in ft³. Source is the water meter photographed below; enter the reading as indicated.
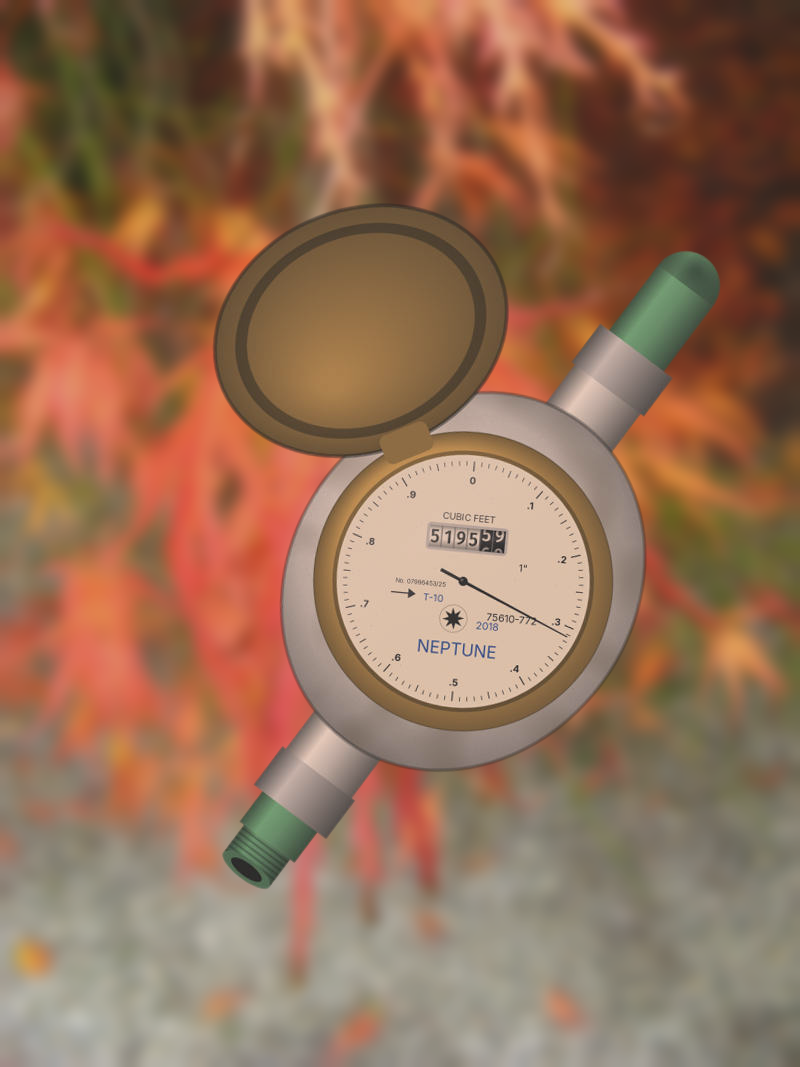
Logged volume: 519559.31 ft³
